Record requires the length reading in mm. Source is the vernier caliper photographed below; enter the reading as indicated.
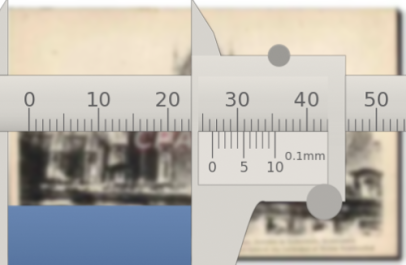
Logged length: 26.4 mm
